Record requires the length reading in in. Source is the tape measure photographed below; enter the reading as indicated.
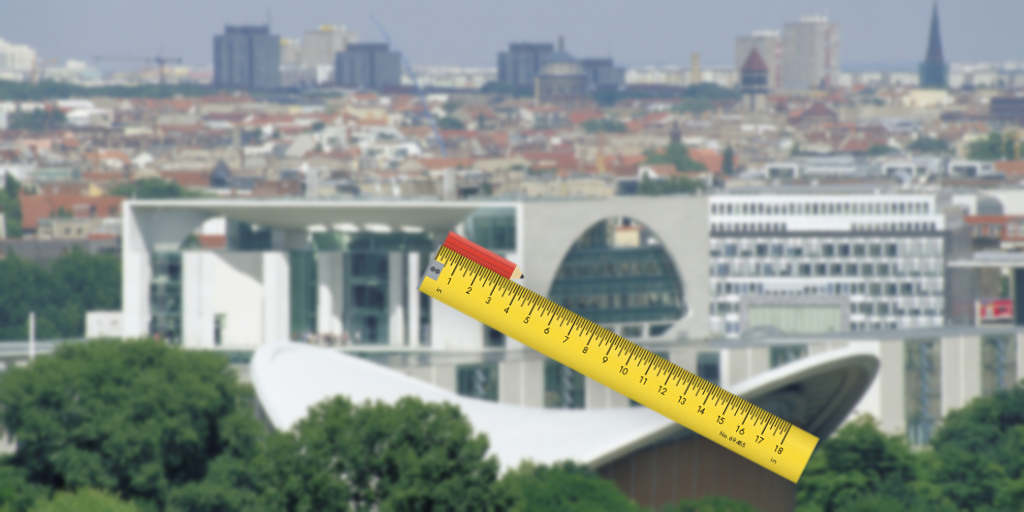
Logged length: 4 in
